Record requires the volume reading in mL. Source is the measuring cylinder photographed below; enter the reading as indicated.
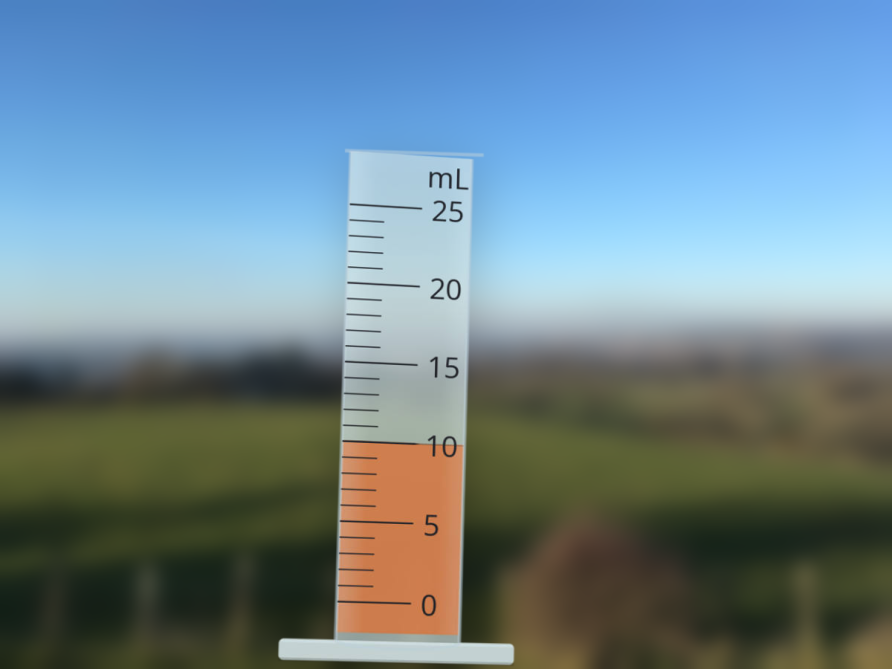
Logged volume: 10 mL
